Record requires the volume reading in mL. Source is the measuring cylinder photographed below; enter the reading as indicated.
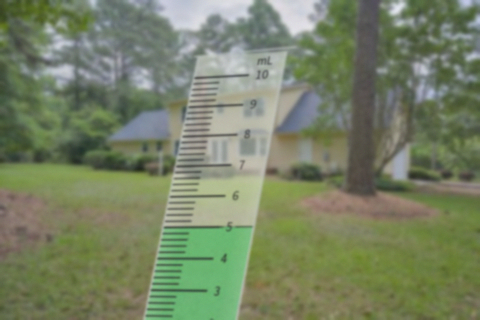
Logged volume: 5 mL
